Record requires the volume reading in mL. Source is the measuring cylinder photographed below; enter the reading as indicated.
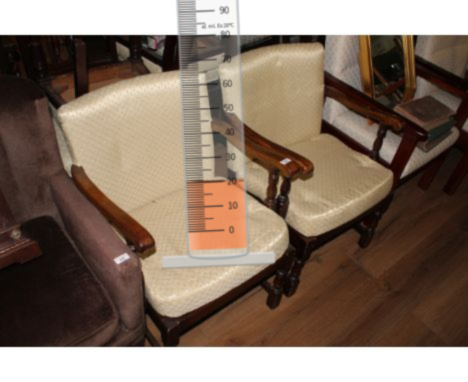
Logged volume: 20 mL
